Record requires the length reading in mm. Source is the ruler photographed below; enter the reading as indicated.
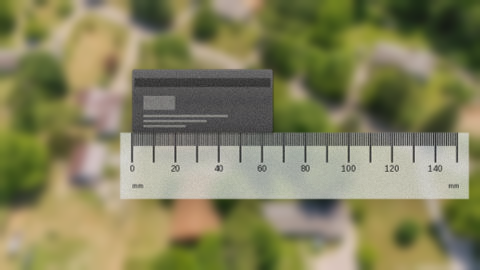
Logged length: 65 mm
